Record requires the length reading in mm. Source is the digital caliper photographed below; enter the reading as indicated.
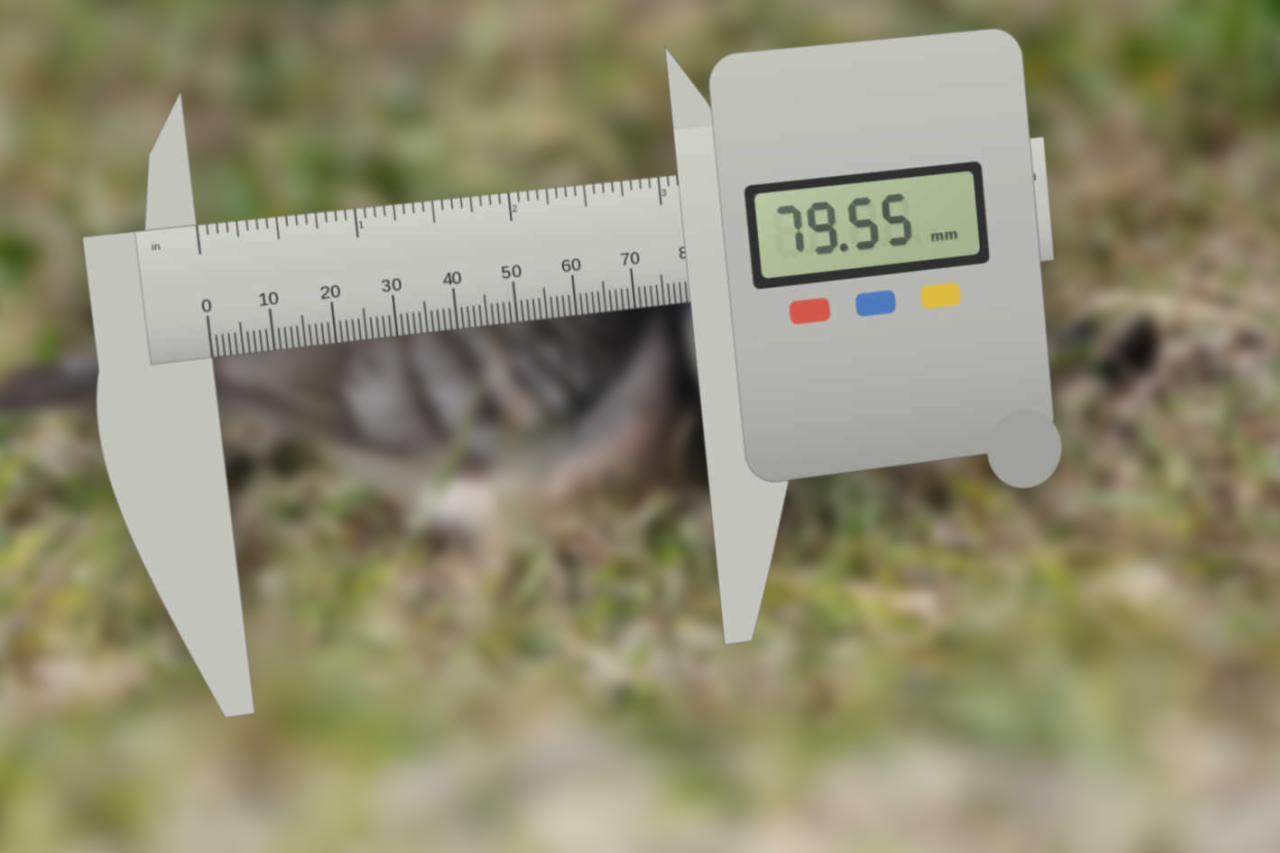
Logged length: 79.55 mm
